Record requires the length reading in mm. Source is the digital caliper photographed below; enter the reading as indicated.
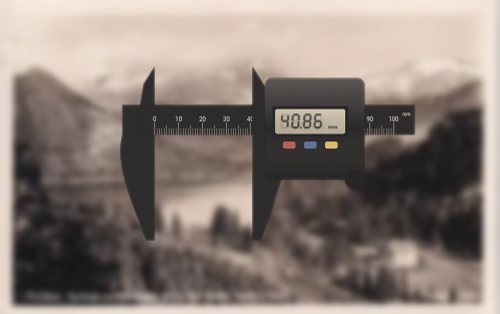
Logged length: 40.86 mm
